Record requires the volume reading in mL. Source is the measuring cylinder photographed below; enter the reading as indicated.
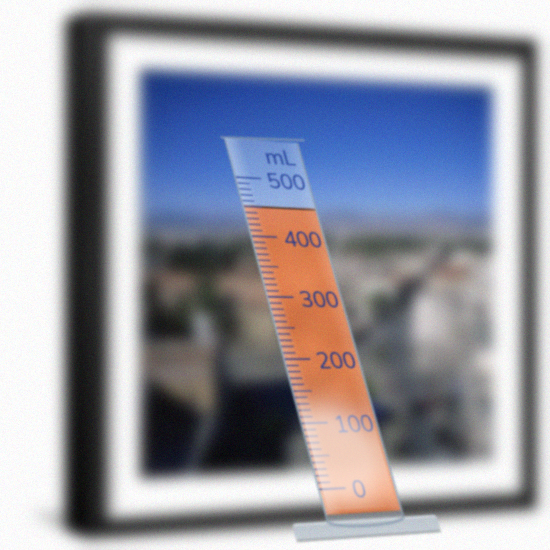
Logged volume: 450 mL
